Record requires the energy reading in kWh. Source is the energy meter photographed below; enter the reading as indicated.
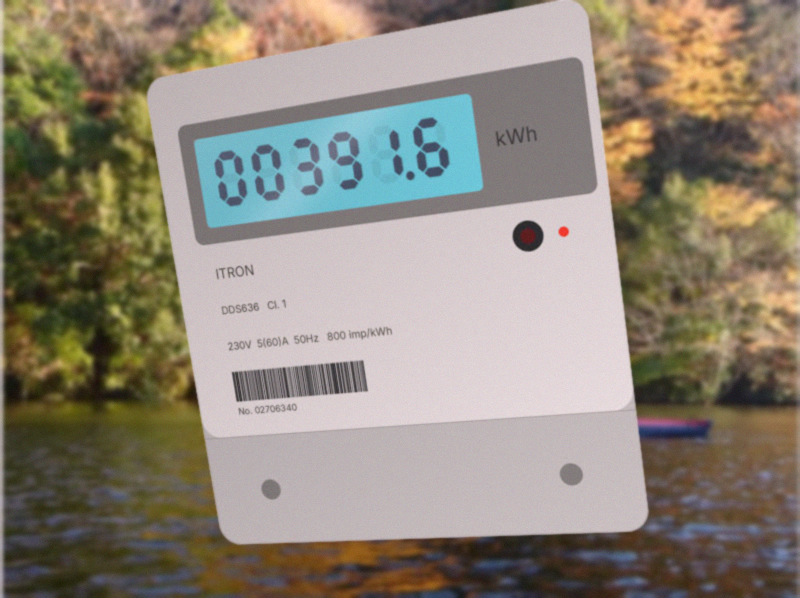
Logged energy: 391.6 kWh
